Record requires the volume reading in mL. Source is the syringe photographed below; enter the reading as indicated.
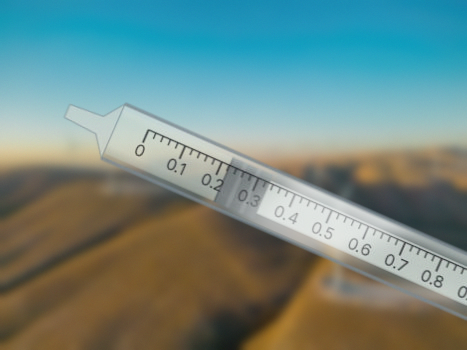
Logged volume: 0.22 mL
